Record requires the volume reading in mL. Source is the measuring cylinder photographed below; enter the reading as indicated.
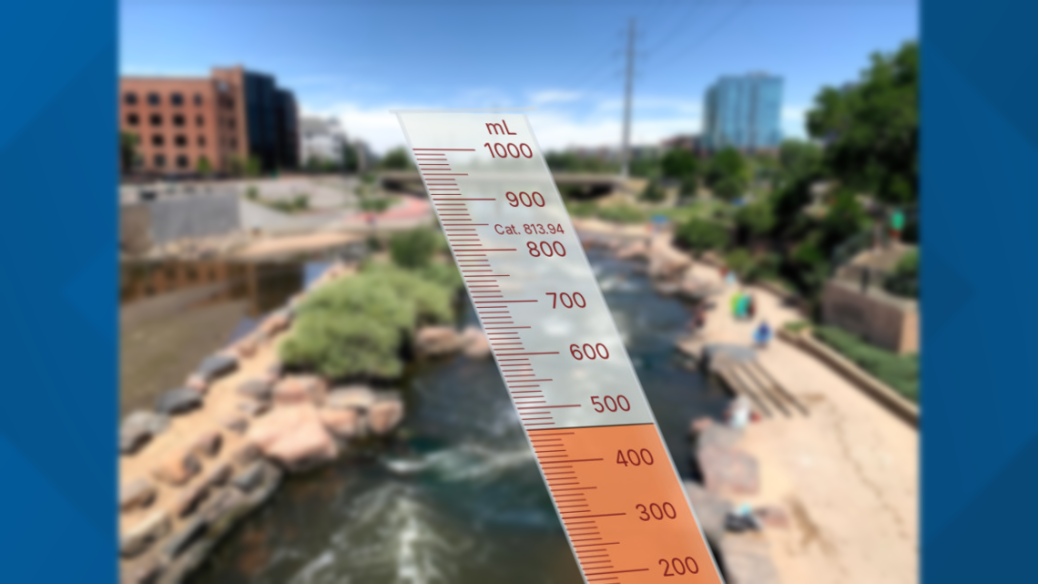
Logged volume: 460 mL
